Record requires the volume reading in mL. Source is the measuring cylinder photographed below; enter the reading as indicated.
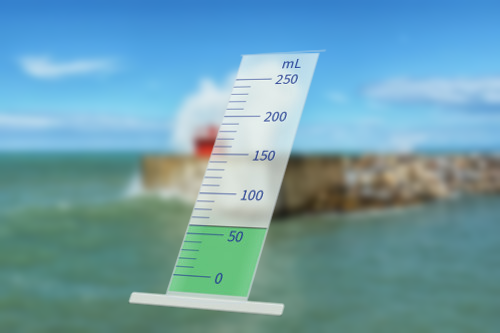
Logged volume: 60 mL
